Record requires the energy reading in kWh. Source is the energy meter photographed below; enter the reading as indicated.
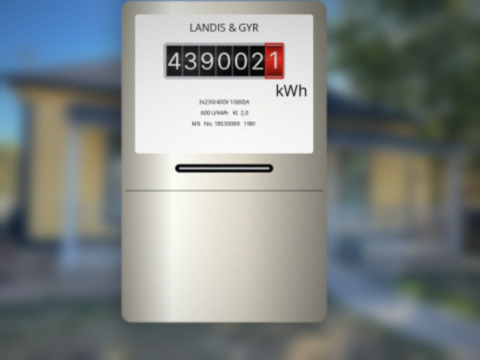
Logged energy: 439002.1 kWh
